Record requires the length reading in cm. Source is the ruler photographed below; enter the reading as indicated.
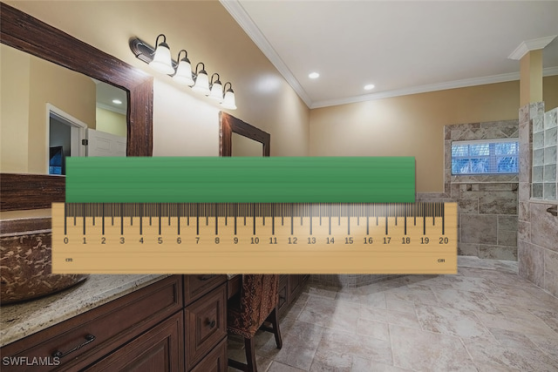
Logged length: 18.5 cm
